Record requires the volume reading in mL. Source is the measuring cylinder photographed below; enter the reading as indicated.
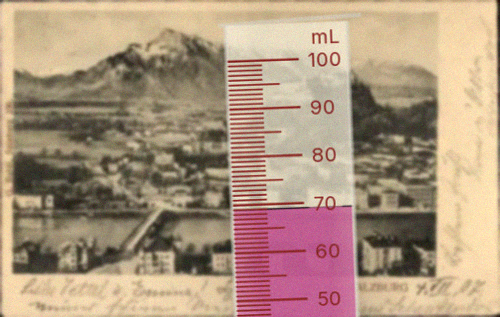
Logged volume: 69 mL
